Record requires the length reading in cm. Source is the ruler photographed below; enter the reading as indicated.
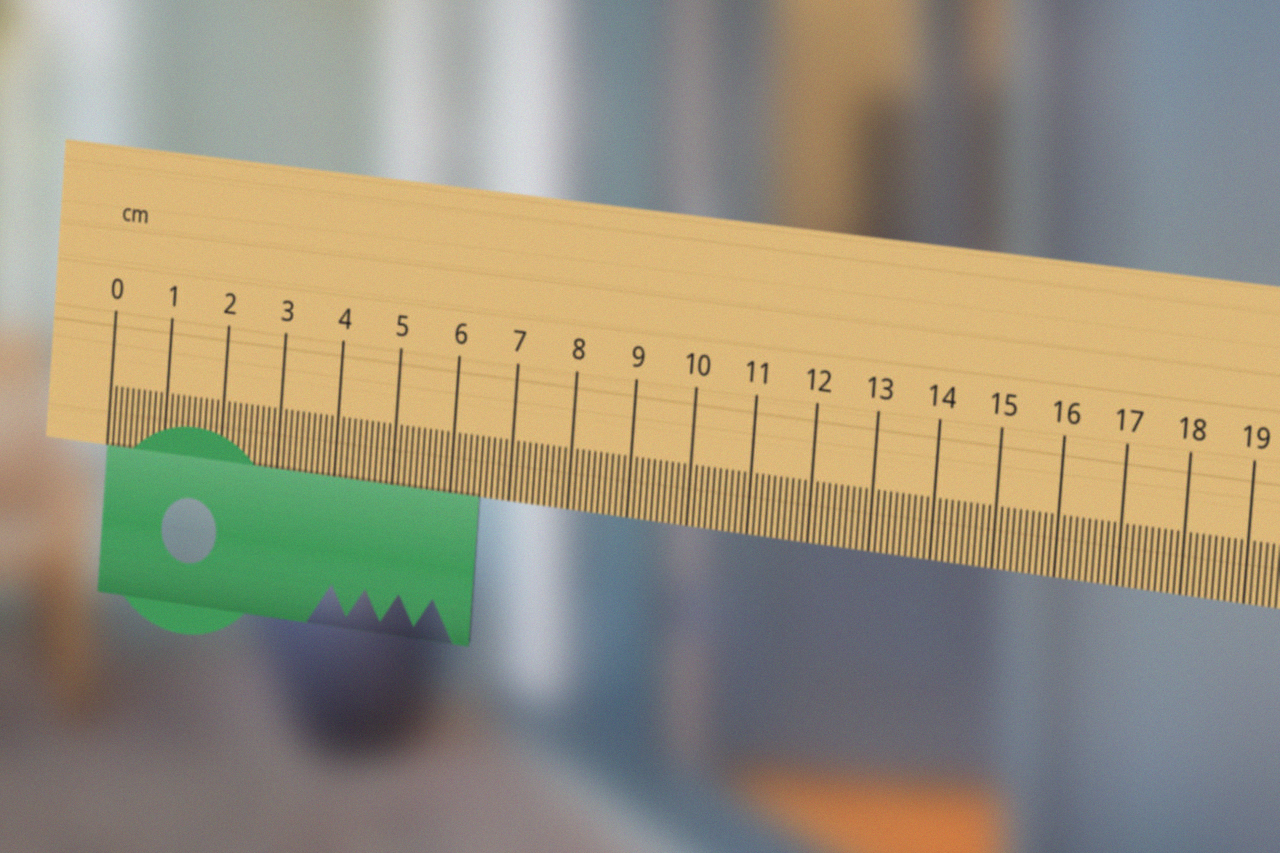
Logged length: 6.5 cm
